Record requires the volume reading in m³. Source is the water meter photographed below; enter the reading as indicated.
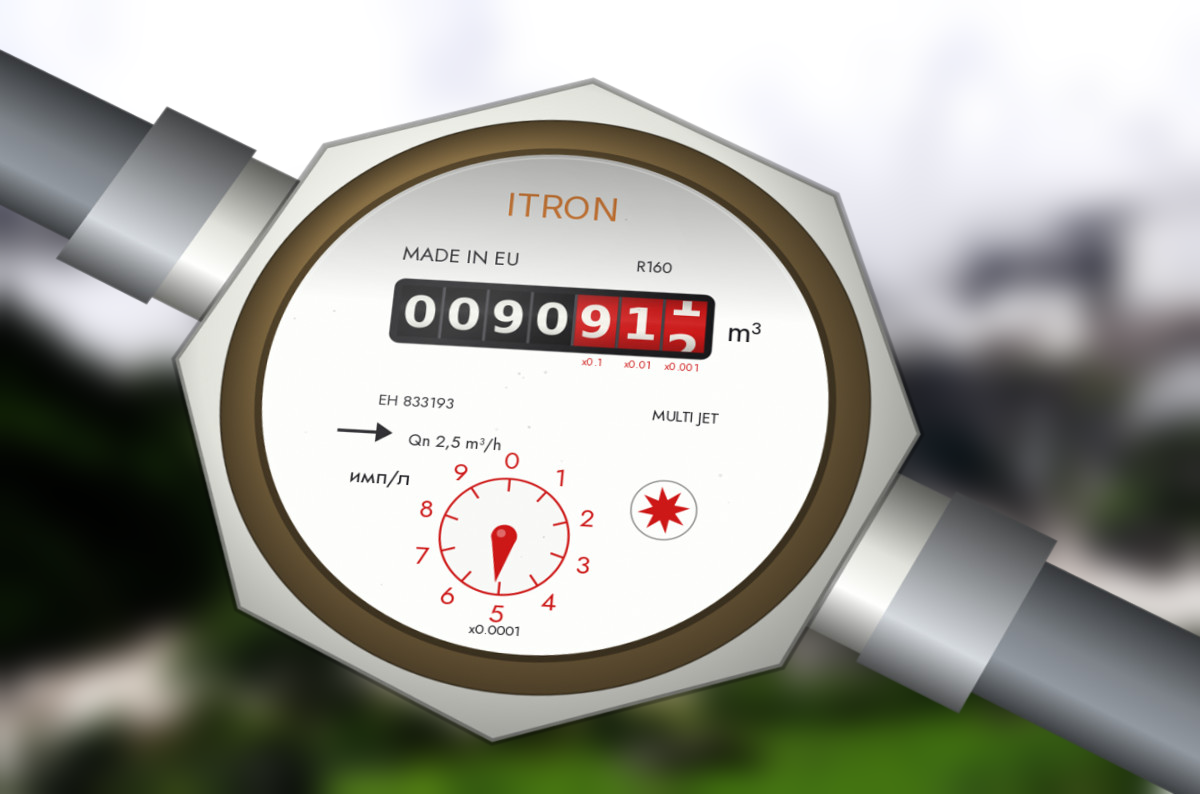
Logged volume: 90.9115 m³
